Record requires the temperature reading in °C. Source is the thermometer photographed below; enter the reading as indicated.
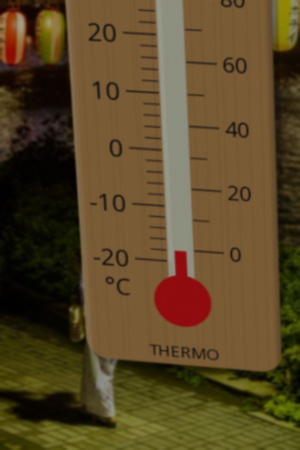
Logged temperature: -18 °C
